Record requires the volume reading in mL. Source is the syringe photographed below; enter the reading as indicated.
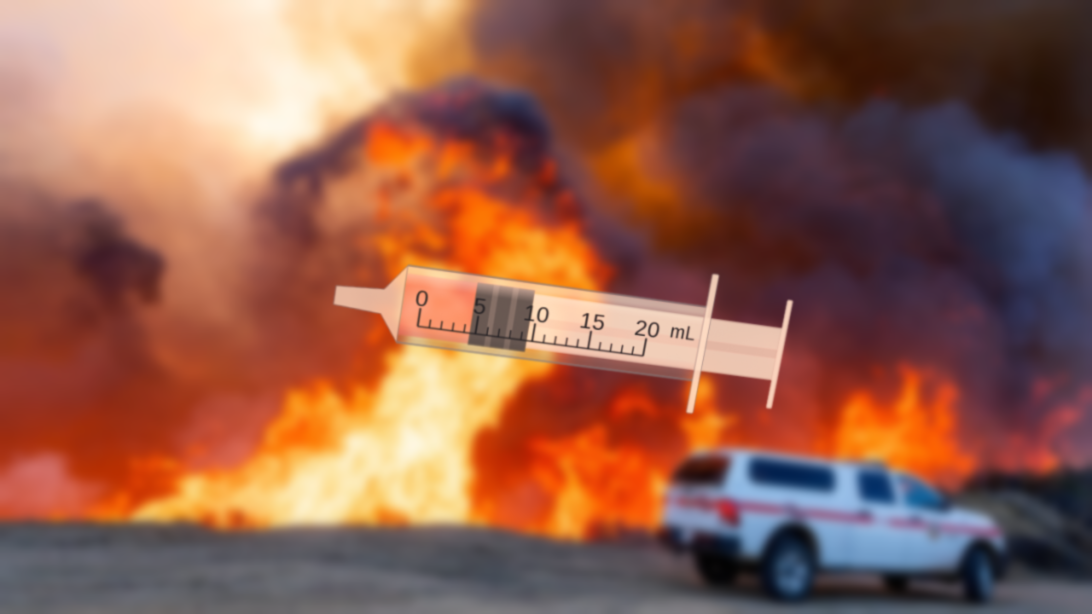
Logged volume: 4.5 mL
